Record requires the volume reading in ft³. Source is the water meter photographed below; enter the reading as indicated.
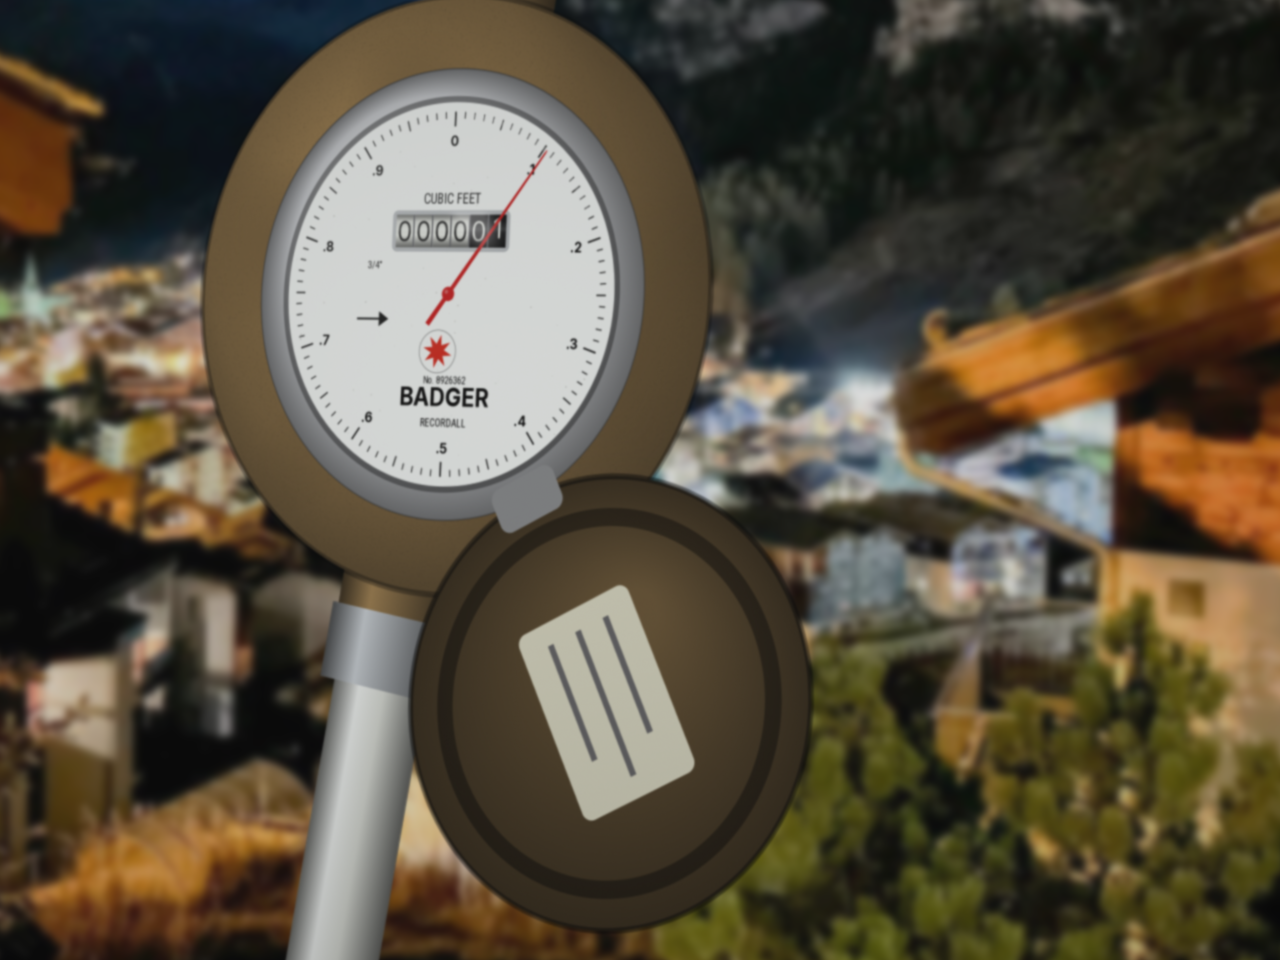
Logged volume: 1.10 ft³
